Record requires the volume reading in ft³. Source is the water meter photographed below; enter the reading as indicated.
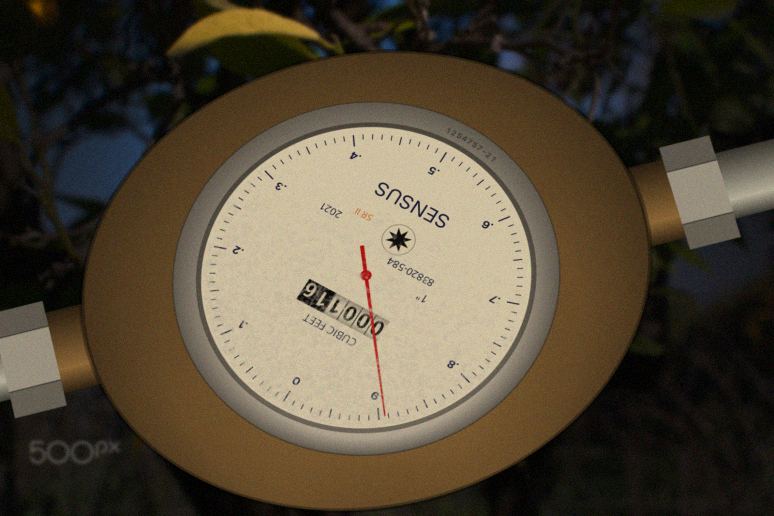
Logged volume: 115.89 ft³
